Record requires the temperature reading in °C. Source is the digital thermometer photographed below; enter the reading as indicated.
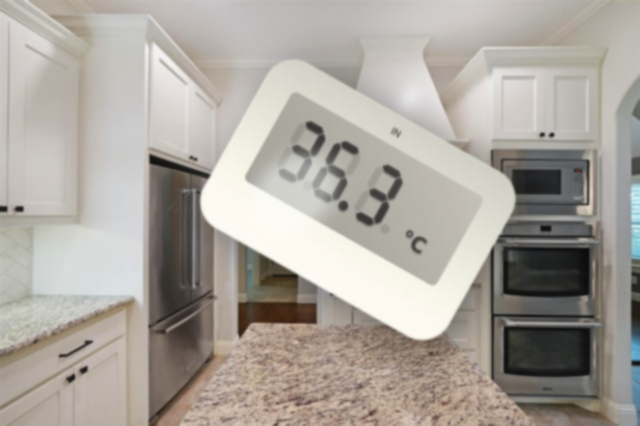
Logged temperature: 36.3 °C
